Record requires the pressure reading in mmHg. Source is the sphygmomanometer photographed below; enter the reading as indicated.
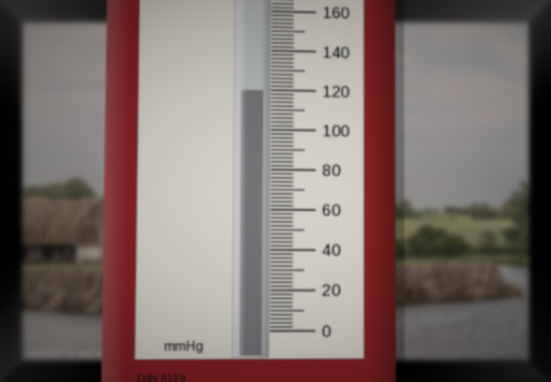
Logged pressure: 120 mmHg
